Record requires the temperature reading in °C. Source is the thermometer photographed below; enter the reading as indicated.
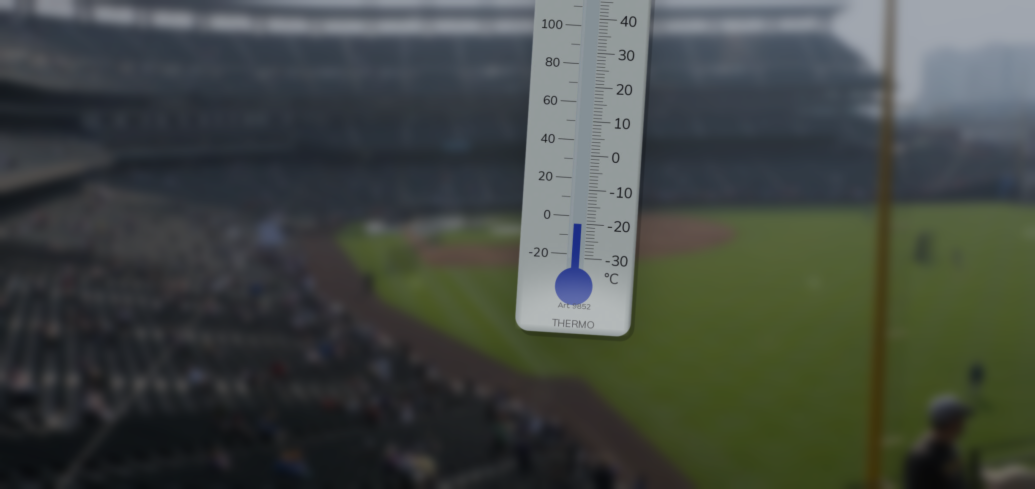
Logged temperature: -20 °C
